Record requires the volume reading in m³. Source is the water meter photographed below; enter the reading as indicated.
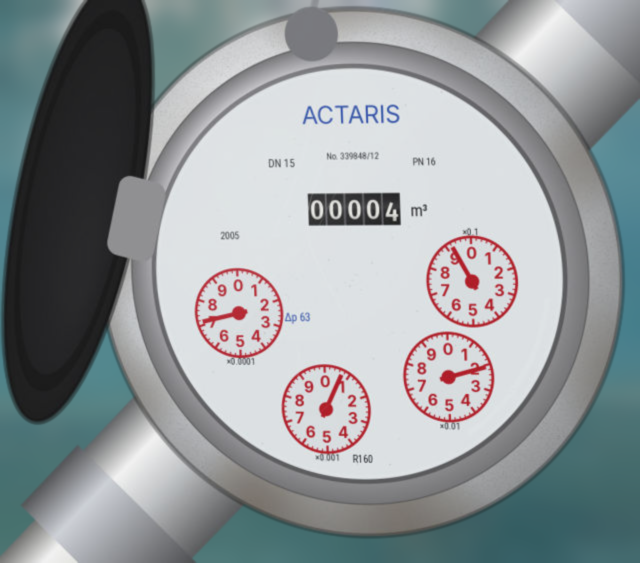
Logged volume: 3.9207 m³
